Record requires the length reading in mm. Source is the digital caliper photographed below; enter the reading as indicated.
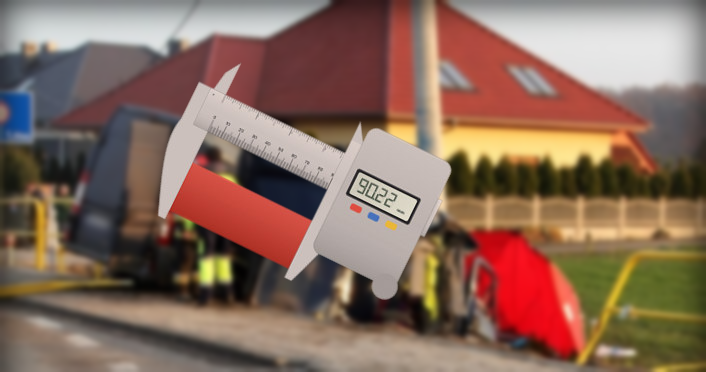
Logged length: 90.22 mm
